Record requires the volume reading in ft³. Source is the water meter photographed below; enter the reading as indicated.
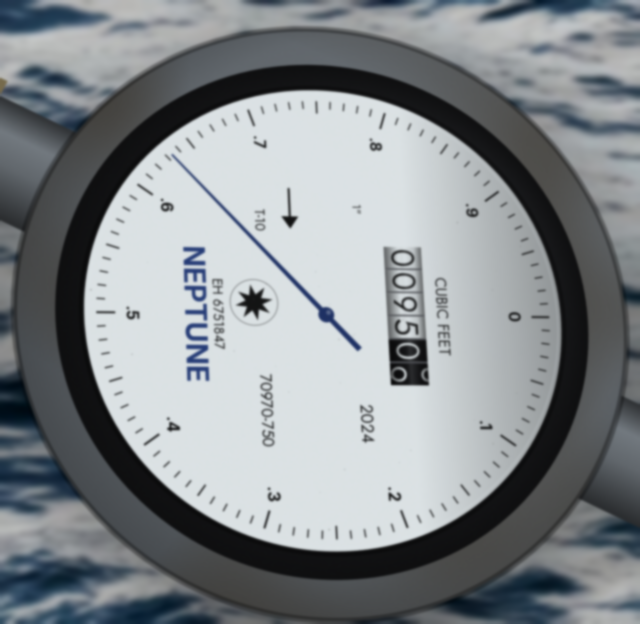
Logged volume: 9508.63 ft³
